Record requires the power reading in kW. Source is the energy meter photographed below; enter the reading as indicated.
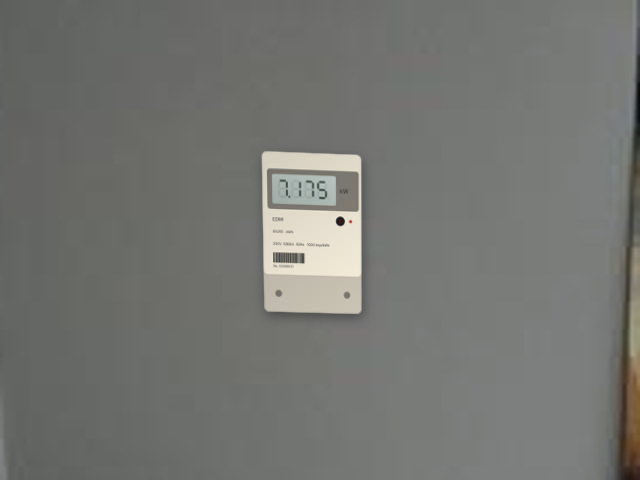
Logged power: 7.175 kW
